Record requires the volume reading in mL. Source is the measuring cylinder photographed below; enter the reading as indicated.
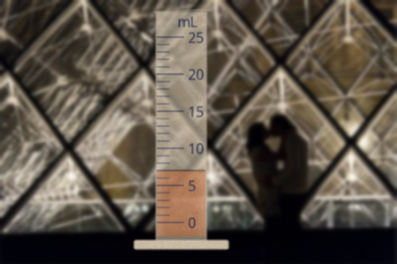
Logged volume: 7 mL
